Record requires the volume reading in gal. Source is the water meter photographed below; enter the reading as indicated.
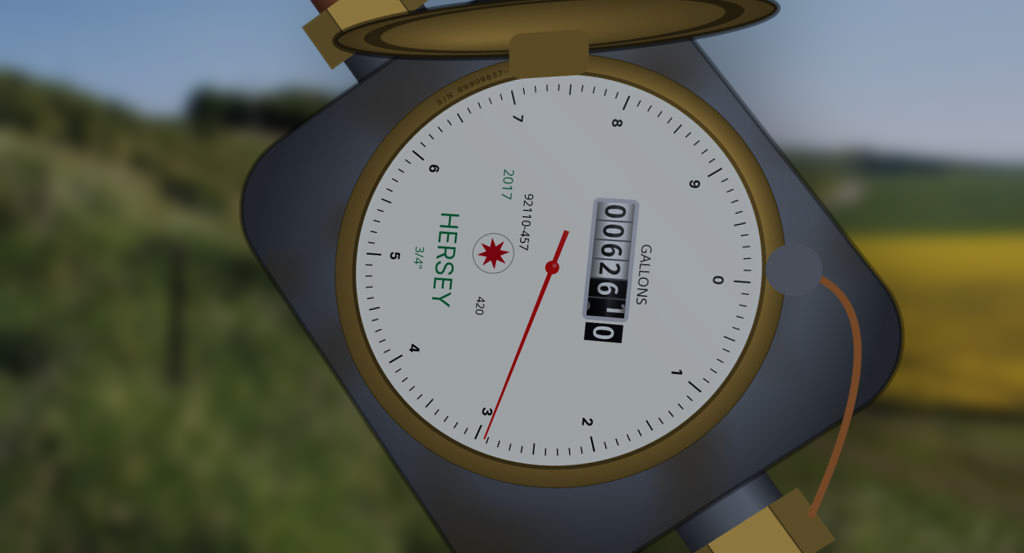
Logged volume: 62612.9 gal
